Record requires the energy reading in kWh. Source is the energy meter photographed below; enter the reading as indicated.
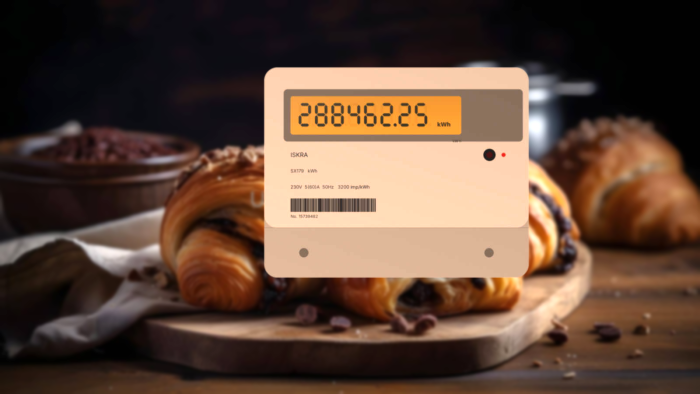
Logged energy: 288462.25 kWh
